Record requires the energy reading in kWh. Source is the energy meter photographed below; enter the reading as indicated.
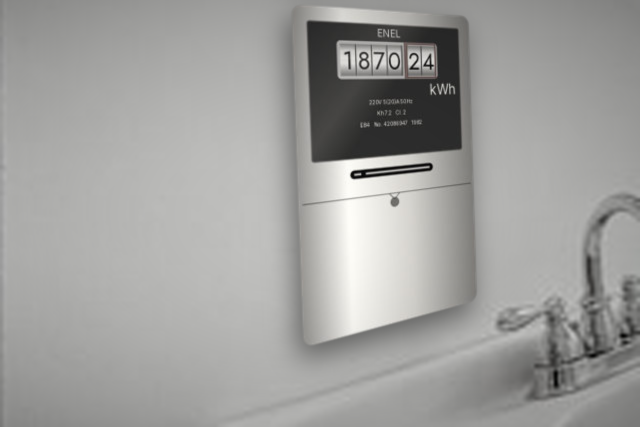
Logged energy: 1870.24 kWh
